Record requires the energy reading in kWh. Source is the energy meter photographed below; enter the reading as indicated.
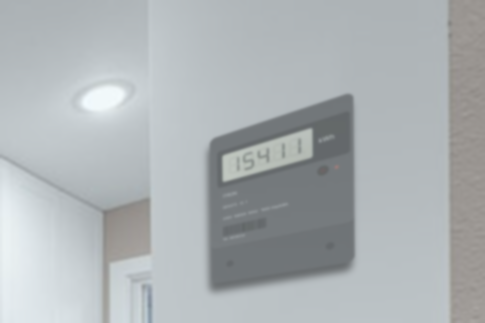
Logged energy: 15411 kWh
